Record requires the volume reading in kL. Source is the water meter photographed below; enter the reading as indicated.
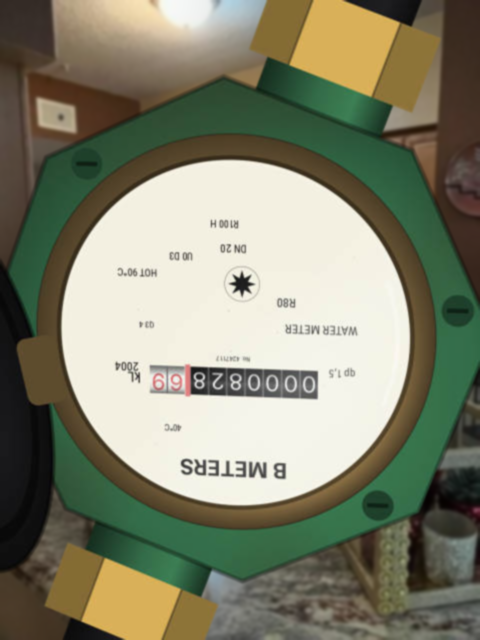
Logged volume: 828.69 kL
